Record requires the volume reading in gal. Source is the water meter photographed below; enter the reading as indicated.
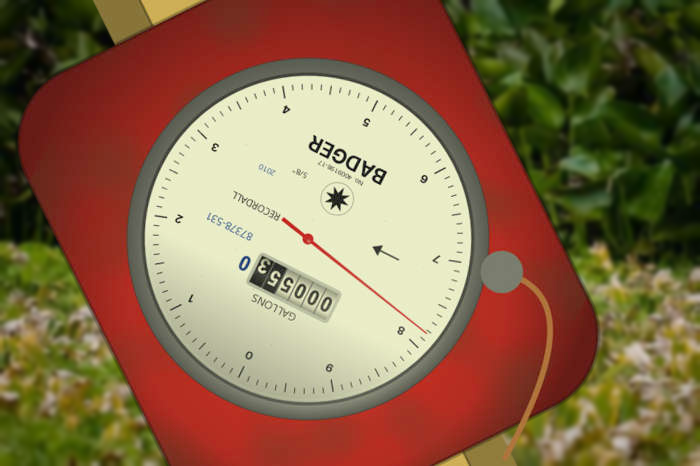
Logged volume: 5527.8 gal
